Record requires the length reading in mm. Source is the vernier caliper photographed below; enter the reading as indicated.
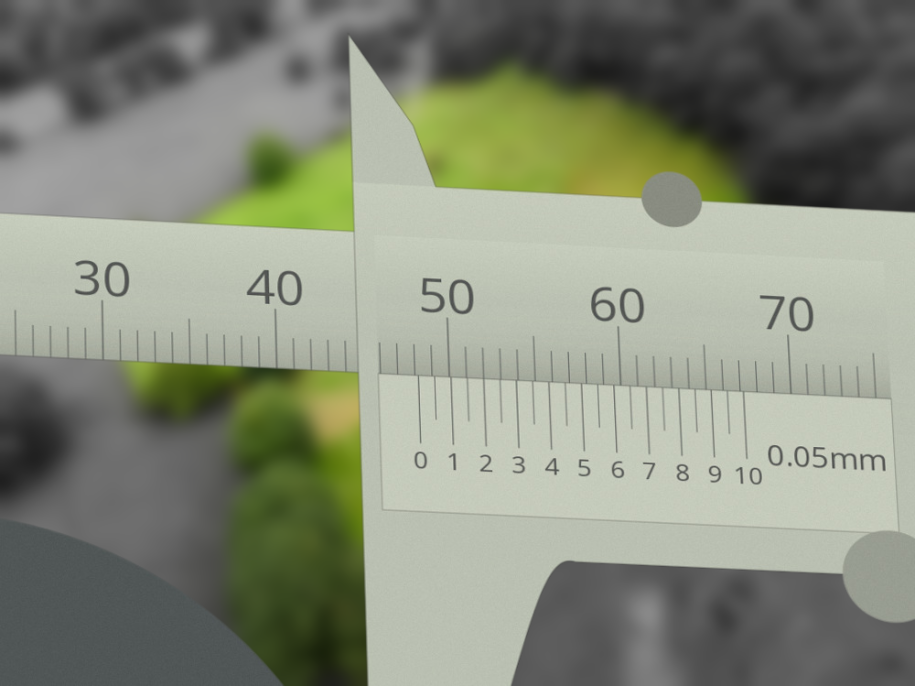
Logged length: 48.2 mm
